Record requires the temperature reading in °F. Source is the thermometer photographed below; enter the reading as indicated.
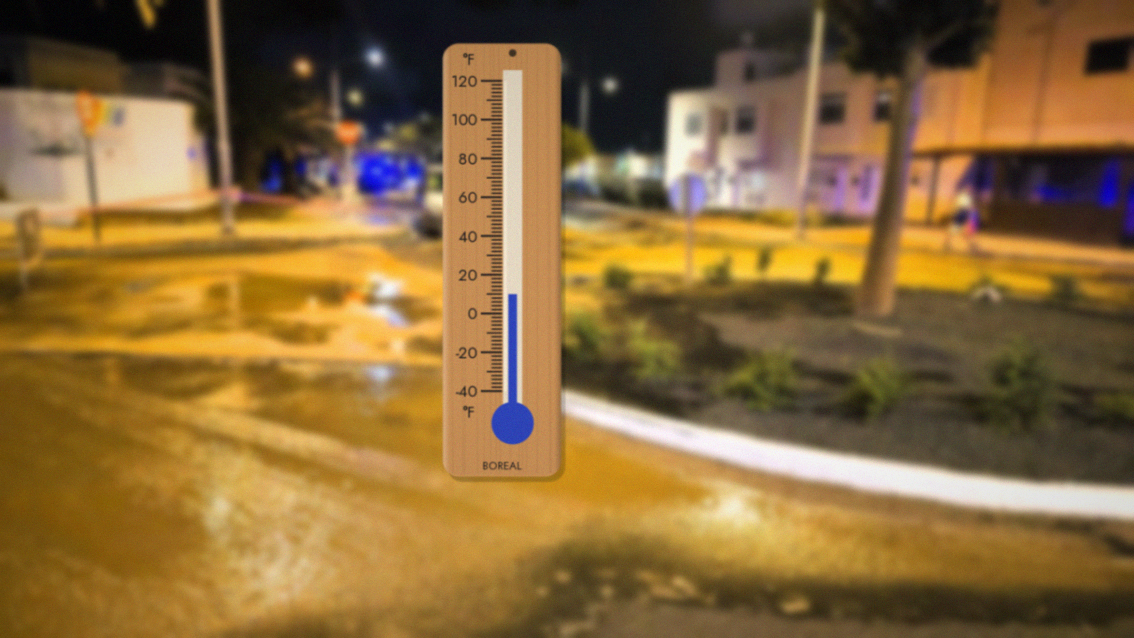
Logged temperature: 10 °F
